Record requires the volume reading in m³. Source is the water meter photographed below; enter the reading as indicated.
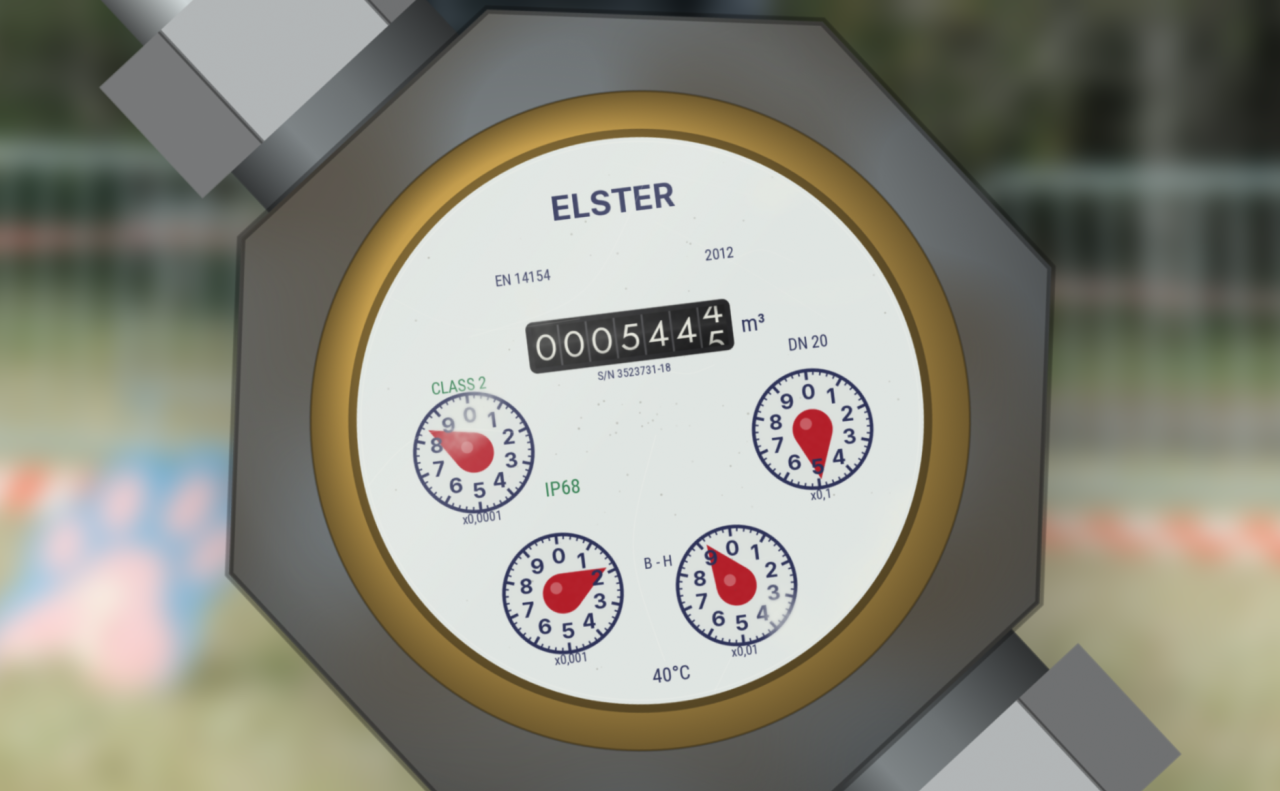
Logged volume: 5444.4918 m³
